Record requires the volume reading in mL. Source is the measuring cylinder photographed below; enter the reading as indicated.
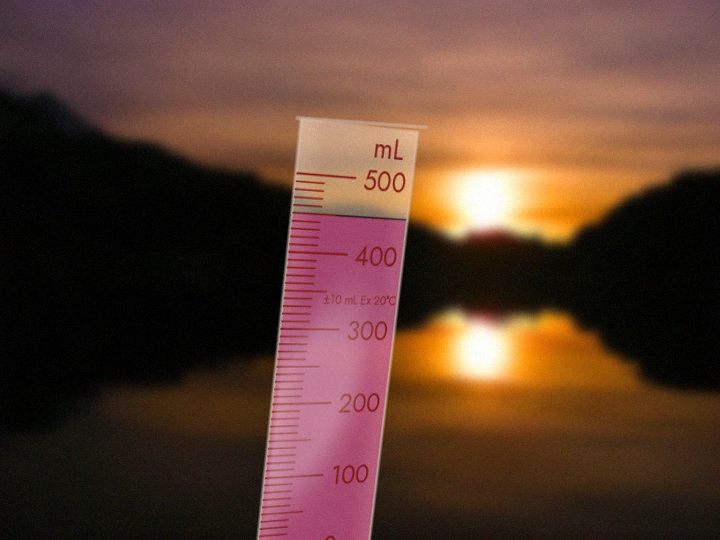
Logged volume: 450 mL
